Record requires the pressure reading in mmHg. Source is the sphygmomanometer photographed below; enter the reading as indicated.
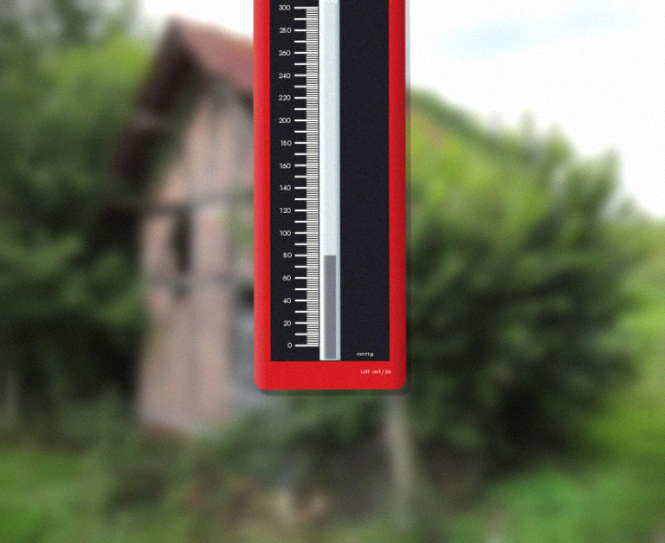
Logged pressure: 80 mmHg
